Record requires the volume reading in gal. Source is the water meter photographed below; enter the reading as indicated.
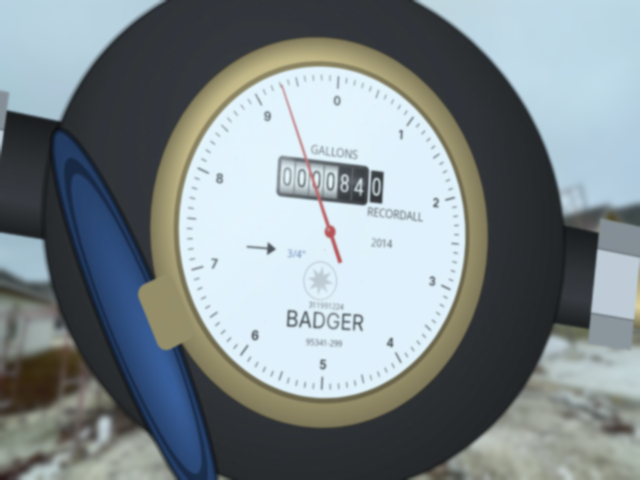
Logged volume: 839.3 gal
